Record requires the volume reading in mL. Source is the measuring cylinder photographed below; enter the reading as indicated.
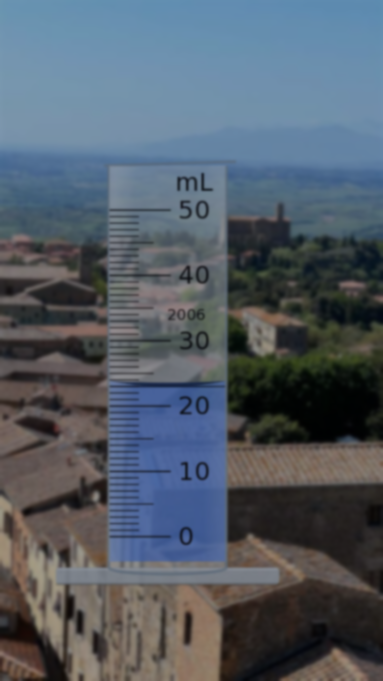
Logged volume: 23 mL
